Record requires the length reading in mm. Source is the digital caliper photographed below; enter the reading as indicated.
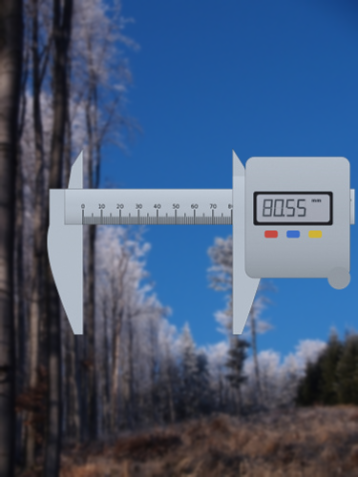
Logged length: 80.55 mm
